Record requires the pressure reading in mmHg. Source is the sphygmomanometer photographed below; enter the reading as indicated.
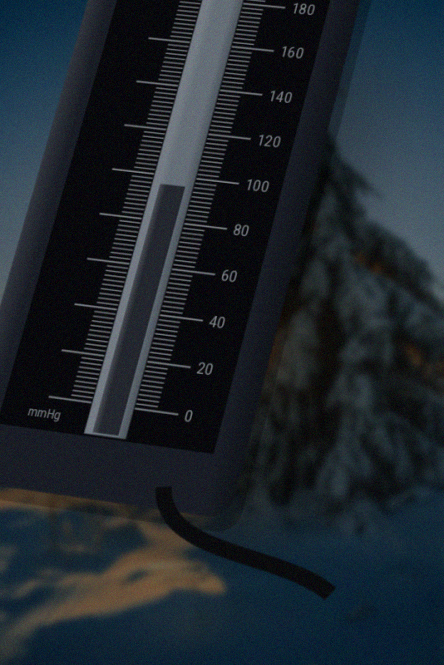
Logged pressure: 96 mmHg
